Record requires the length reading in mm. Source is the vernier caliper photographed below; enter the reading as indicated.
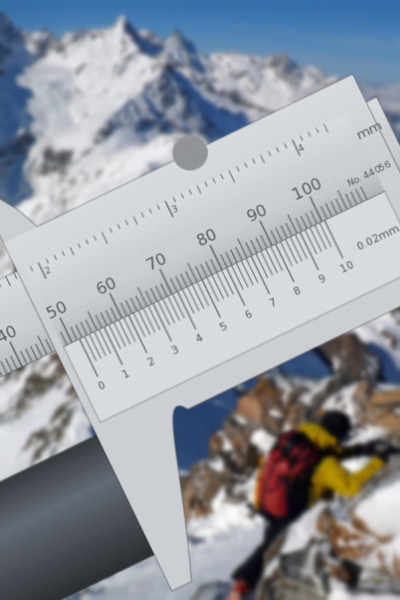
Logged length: 51.5 mm
